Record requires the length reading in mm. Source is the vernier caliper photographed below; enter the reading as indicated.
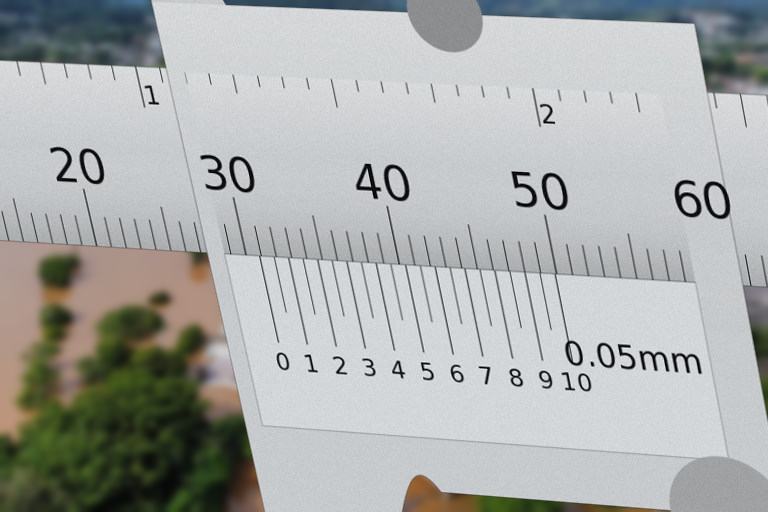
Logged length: 30.9 mm
